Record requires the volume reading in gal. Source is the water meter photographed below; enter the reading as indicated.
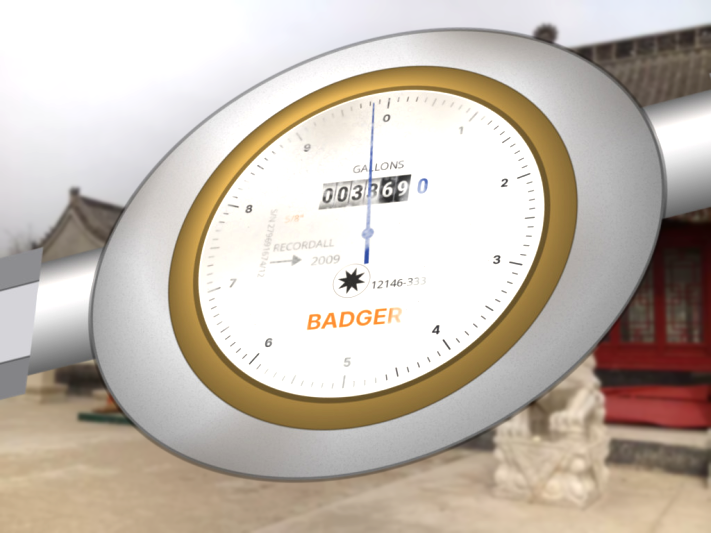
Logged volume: 33689.8 gal
